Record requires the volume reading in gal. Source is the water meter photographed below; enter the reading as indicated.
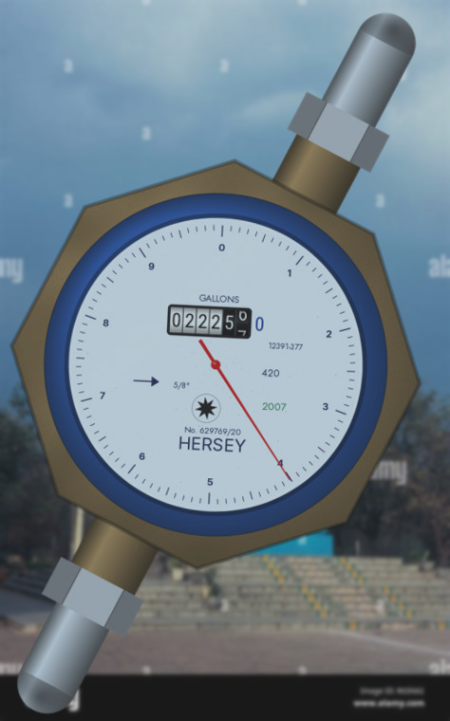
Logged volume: 222564.0 gal
